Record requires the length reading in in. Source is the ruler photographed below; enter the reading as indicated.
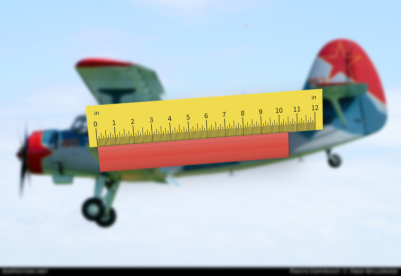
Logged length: 10.5 in
